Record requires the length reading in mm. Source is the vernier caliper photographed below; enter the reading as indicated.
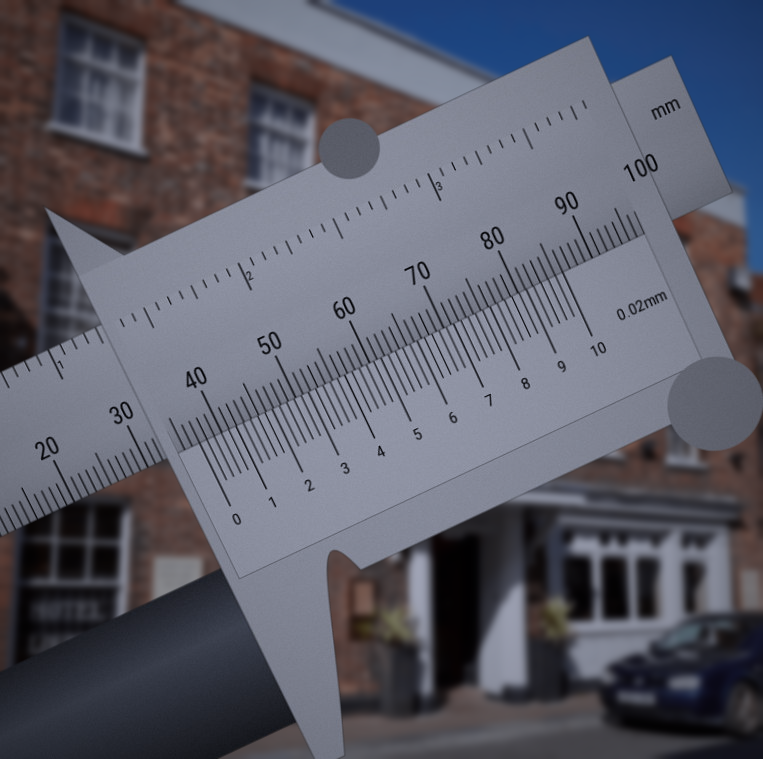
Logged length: 37.0 mm
